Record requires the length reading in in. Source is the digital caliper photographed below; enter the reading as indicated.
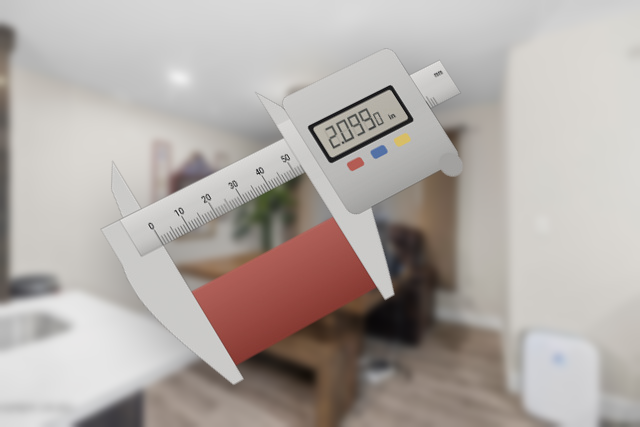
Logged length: 2.0990 in
